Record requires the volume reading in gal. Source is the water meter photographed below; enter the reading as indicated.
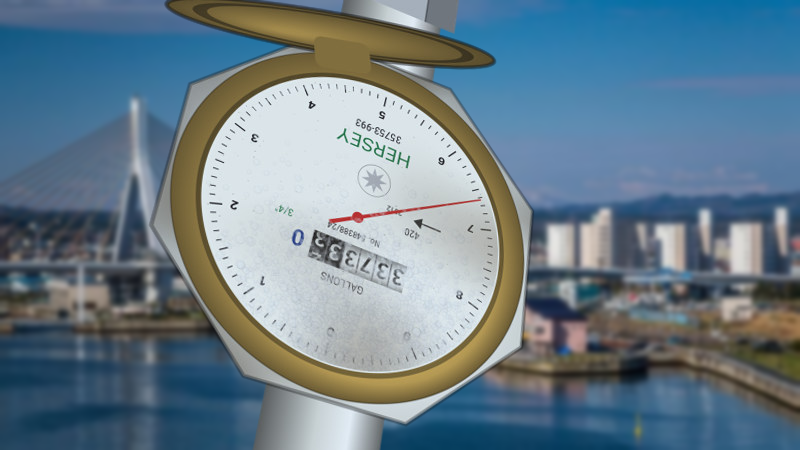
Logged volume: 3373326.6 gal
